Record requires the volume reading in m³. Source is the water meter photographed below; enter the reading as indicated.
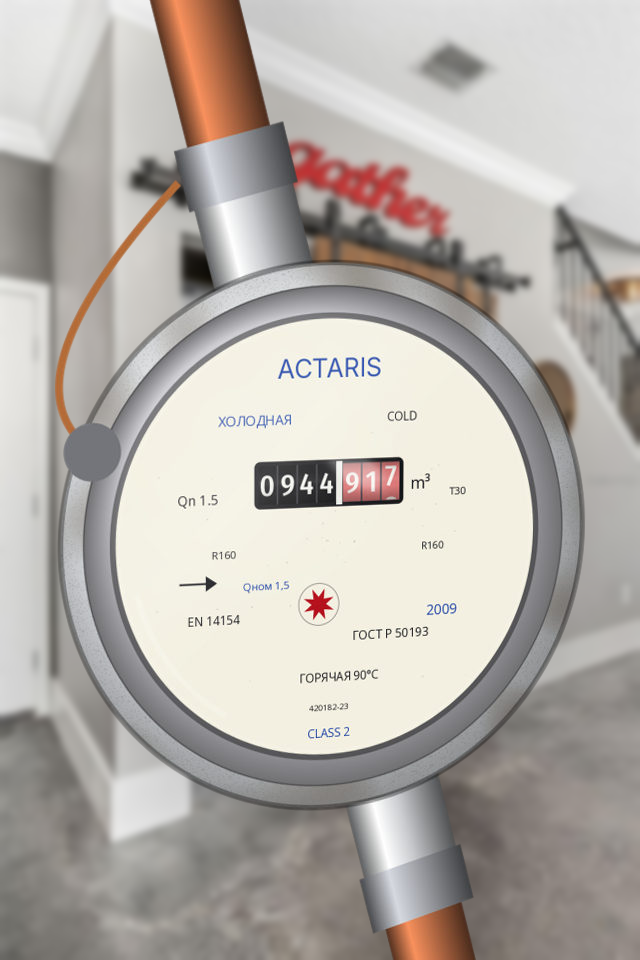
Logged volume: 944.917 m³
